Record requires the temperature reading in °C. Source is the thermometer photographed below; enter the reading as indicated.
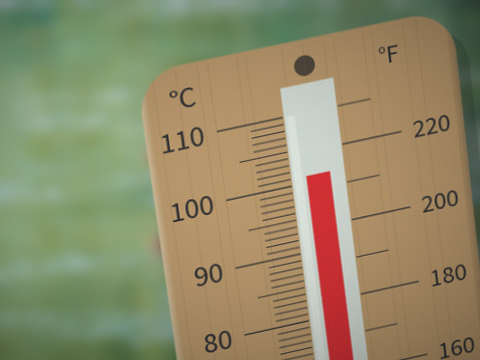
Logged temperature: 101 °C
